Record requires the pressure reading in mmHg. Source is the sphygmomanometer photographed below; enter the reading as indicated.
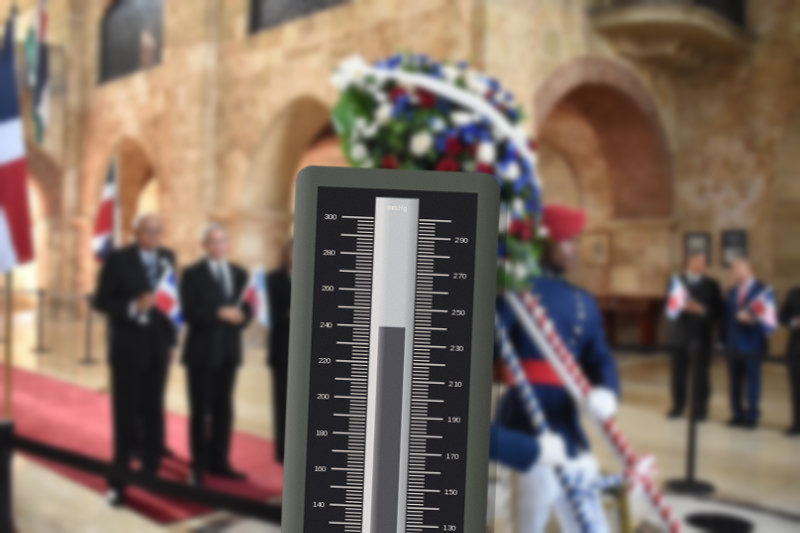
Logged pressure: 240 mmHg
